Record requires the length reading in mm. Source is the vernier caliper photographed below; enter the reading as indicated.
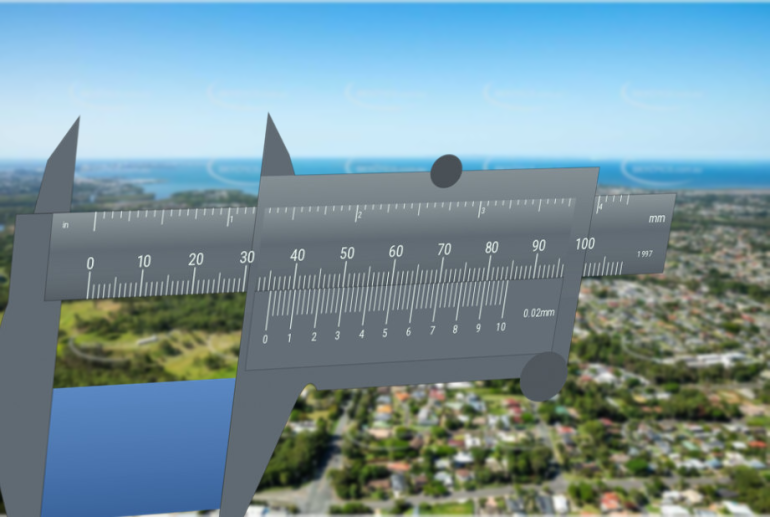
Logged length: 35.5 mm
